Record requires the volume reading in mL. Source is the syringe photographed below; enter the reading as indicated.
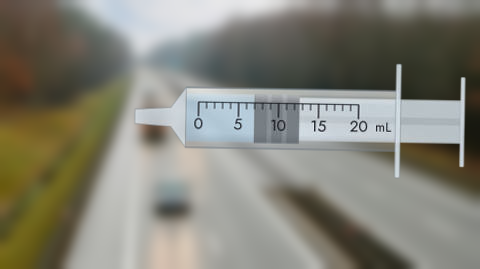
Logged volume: 7 mL
